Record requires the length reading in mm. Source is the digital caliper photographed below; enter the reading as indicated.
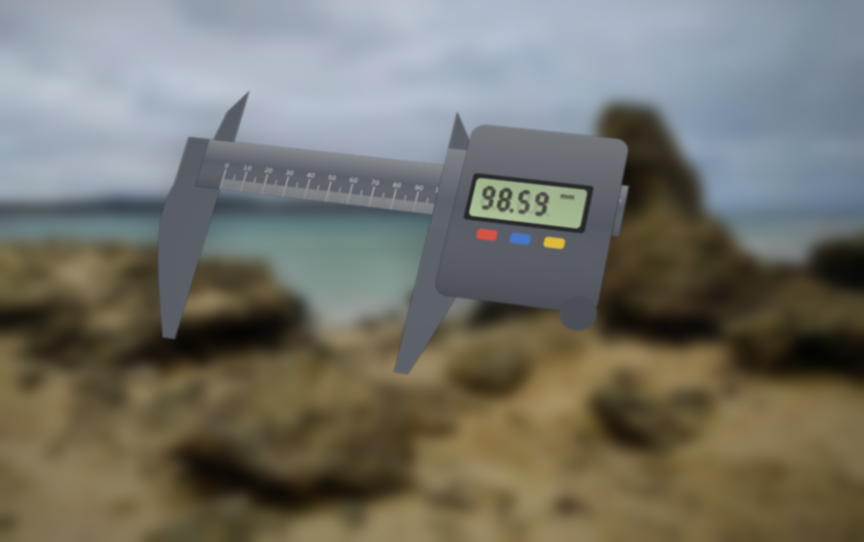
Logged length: 98.59 mm
